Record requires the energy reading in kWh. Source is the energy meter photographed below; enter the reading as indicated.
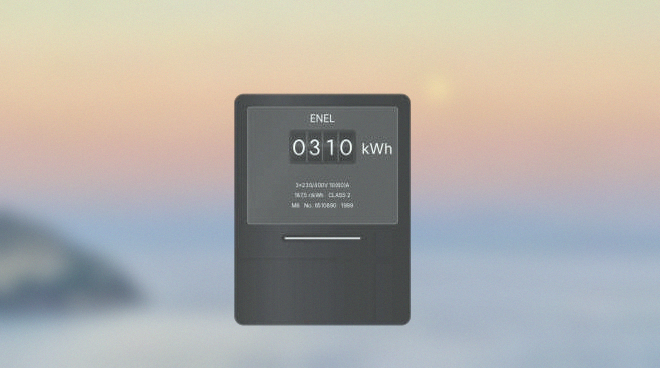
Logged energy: 310 kWh
